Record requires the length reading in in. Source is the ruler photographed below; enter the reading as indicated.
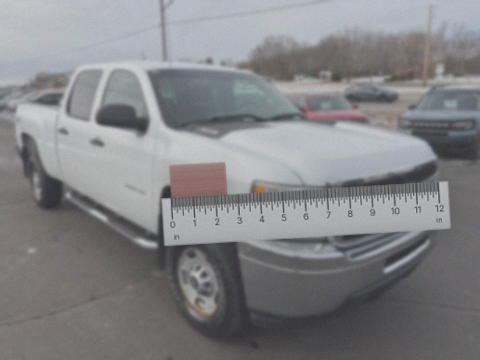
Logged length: 2.5 in
